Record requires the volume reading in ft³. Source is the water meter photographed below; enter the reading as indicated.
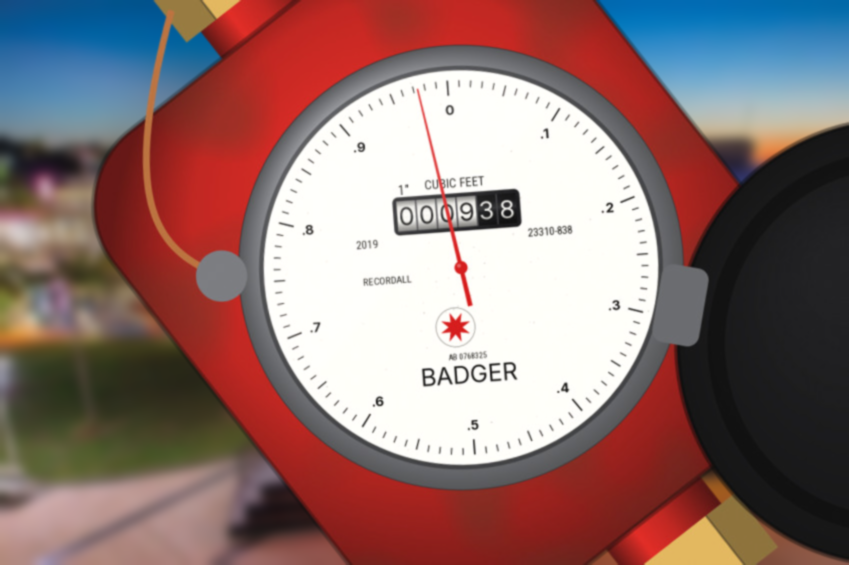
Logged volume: 937.97 ft³
